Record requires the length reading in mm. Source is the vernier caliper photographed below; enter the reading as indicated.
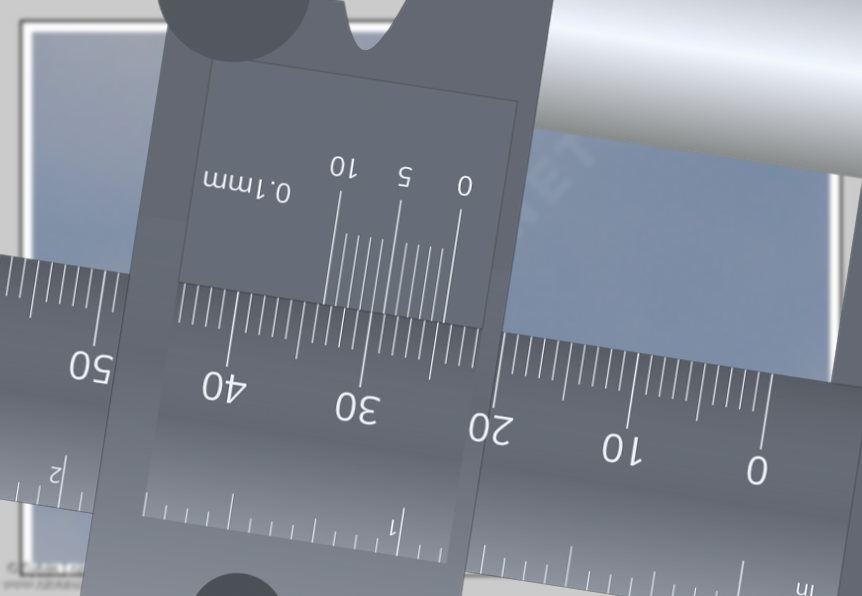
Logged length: 24.6 mm
